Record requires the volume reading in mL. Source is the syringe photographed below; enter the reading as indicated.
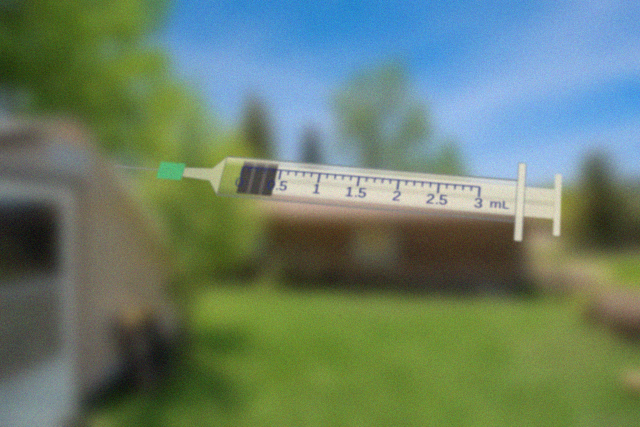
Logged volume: 0 mL
